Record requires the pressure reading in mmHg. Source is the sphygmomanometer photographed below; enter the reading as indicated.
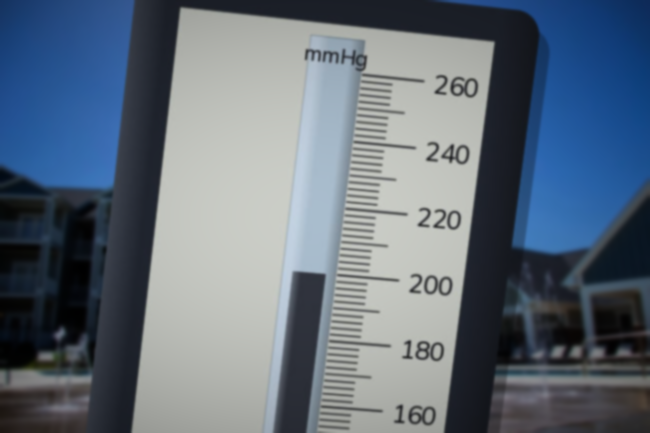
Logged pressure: 200 mmHg
